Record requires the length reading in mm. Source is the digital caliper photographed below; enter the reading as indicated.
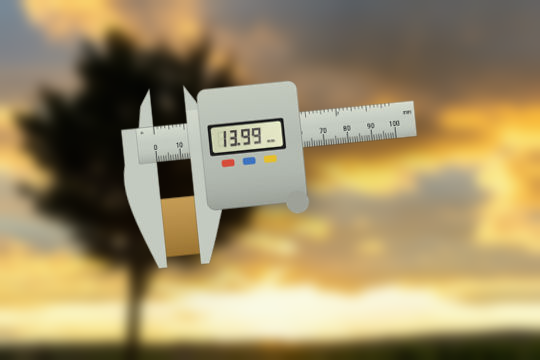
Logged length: 13.99 mm
